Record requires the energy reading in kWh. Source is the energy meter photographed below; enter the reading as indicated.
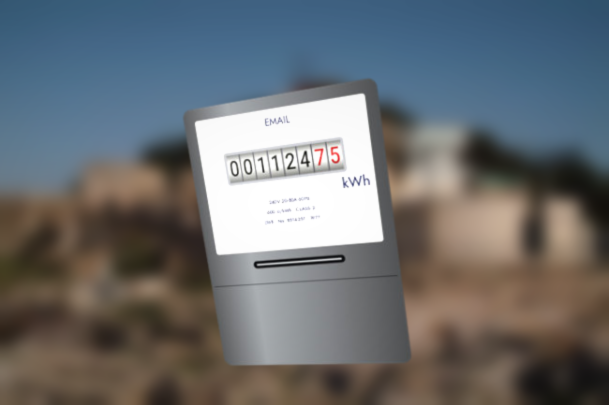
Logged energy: 1124.75 kWh
